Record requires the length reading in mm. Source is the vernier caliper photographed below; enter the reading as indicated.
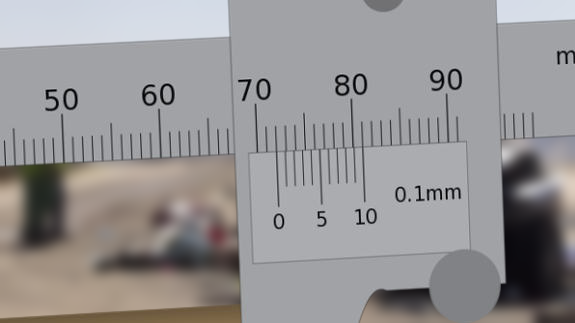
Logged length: 72.0 mm
